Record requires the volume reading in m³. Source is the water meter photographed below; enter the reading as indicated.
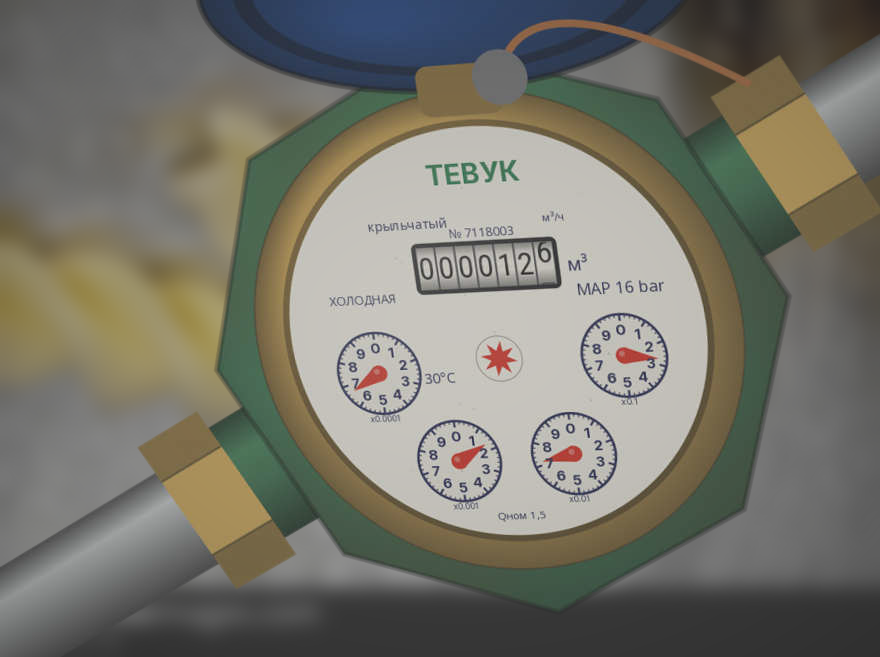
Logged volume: 126.2716 m³
